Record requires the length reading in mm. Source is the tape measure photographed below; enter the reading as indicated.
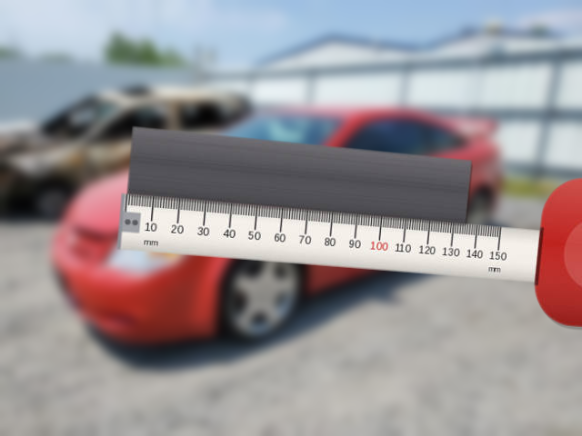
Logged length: 135 mm
